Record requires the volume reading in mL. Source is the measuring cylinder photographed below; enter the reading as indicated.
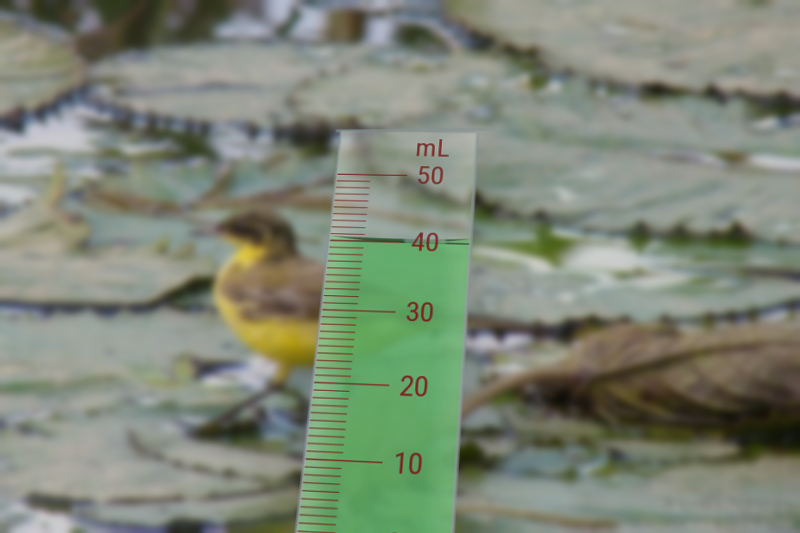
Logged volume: 40 mL
